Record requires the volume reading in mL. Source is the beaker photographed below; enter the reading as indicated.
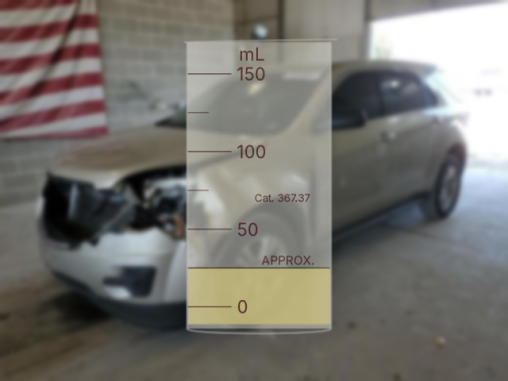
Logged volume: 25 mL
